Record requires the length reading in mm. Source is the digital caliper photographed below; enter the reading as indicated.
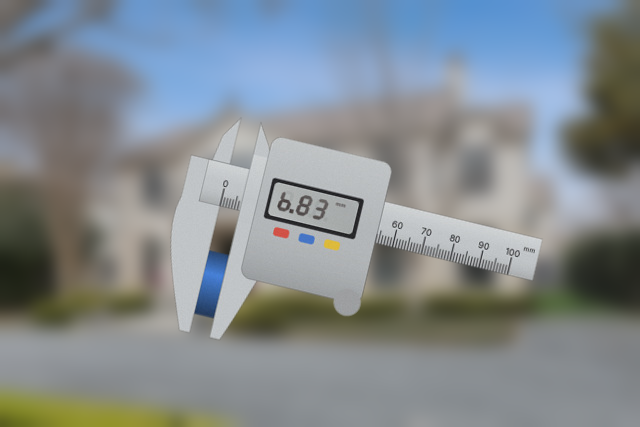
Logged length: 6.83 mm
